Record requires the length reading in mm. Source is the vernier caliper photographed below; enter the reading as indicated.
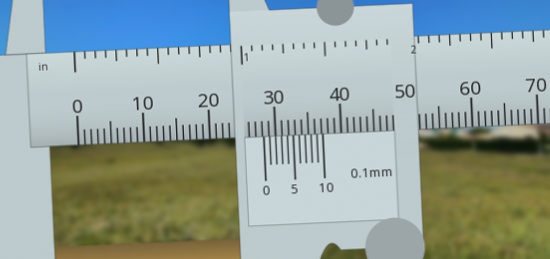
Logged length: 28.2 mm
